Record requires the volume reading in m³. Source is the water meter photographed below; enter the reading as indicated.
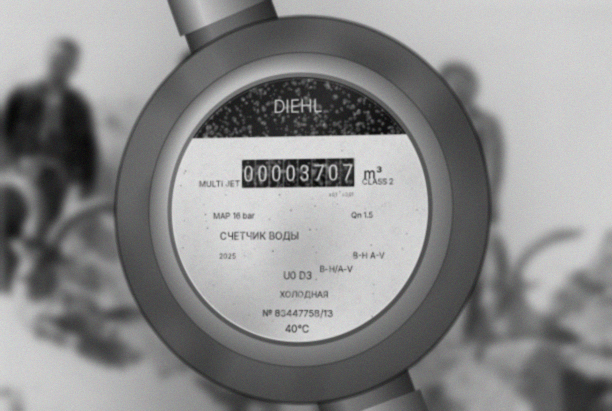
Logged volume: 37.07 m³
